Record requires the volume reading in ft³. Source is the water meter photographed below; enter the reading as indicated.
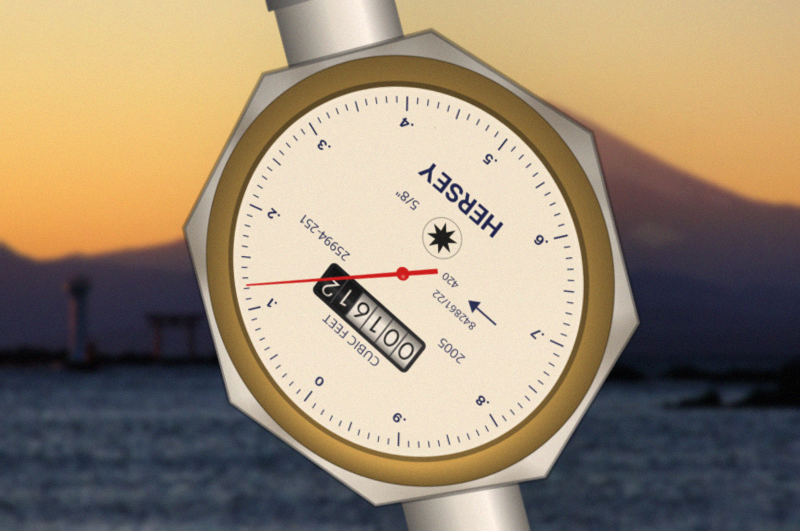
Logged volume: 1612.12 ft³
